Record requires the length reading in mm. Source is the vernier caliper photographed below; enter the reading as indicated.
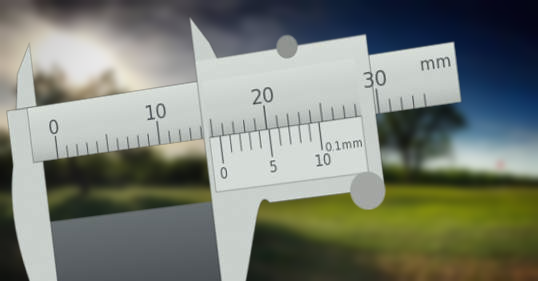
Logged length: 15.7 mm
